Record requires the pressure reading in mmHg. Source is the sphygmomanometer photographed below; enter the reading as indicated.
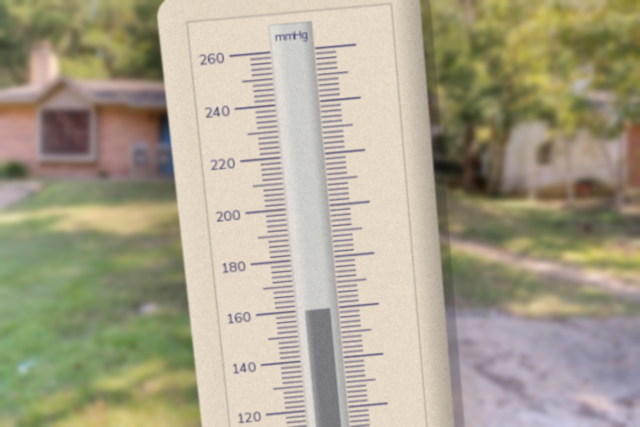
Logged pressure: 160 mmHg
